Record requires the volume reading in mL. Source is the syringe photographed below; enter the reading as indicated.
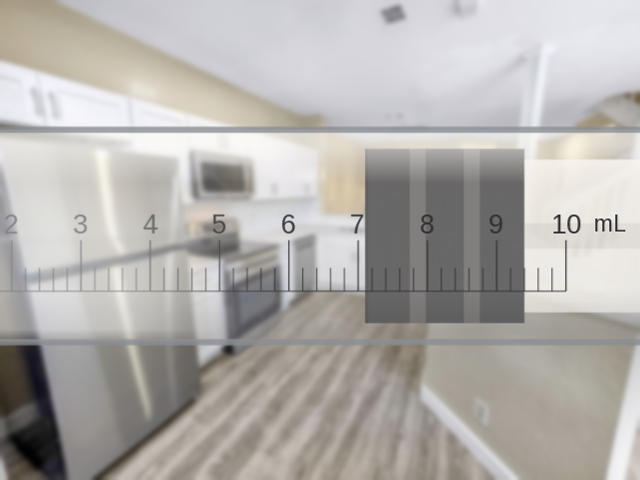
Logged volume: 7.1 mL
